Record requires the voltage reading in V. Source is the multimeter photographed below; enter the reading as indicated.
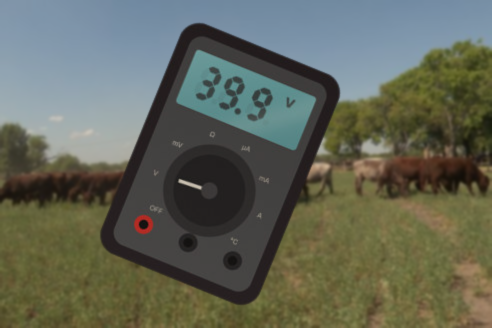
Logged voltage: 39.9 V
